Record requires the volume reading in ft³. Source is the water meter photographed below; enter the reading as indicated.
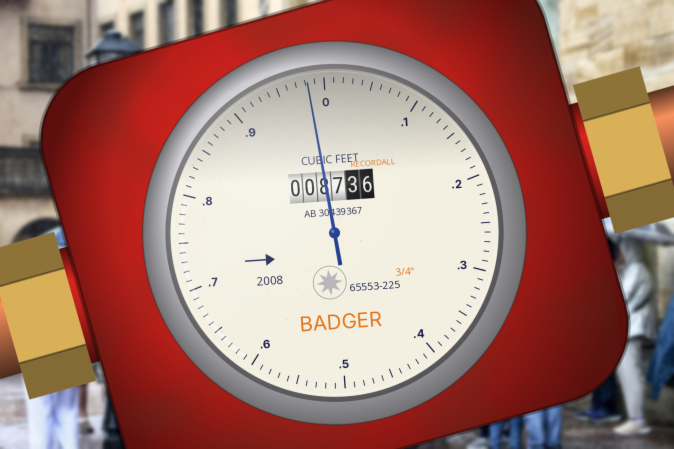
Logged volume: 8735.98 ft³
